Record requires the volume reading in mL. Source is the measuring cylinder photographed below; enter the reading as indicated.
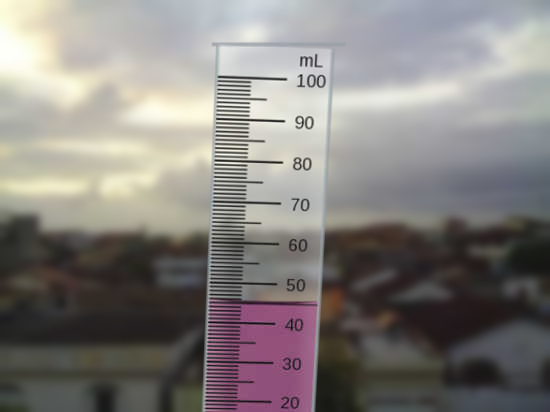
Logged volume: 45 mL
